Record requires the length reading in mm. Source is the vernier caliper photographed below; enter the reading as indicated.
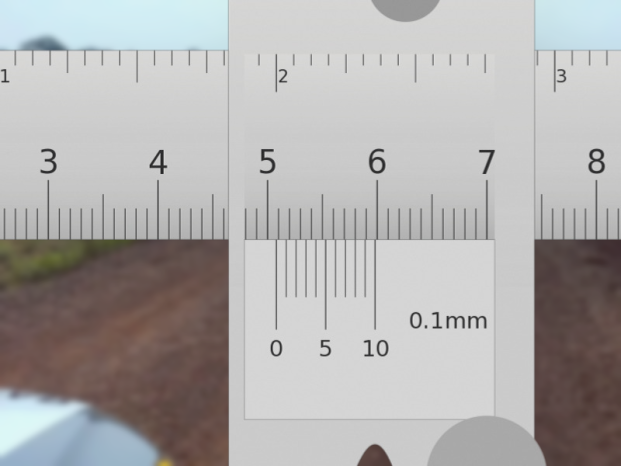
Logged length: 50.8 mm
